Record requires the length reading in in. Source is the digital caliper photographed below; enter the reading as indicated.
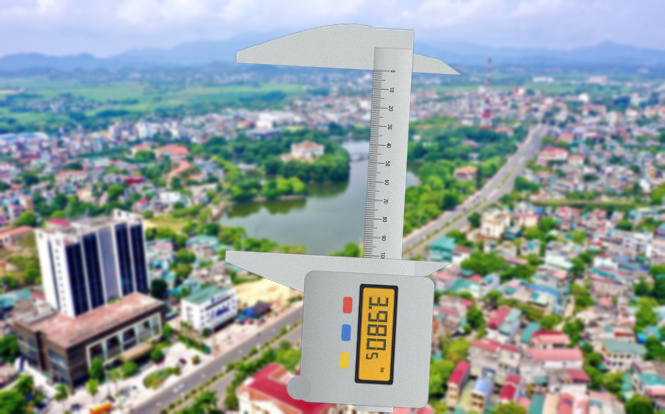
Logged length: 3.9805 in
